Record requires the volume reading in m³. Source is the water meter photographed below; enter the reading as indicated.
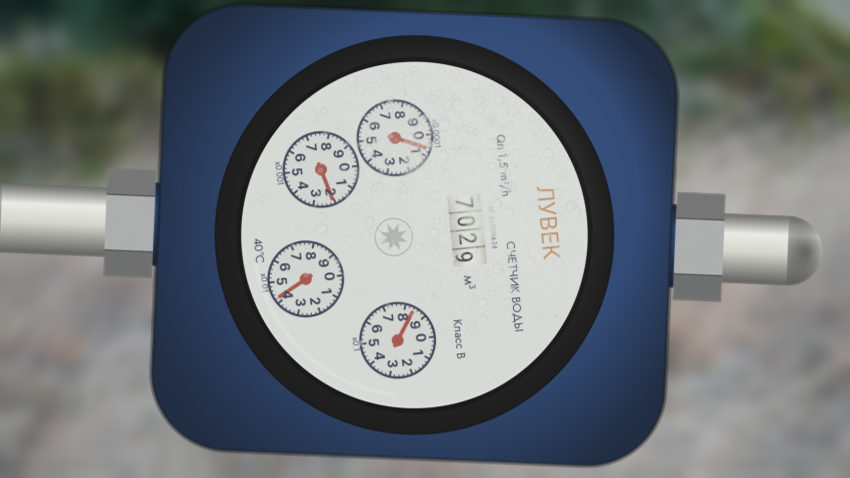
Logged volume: 7028.8420 m³
